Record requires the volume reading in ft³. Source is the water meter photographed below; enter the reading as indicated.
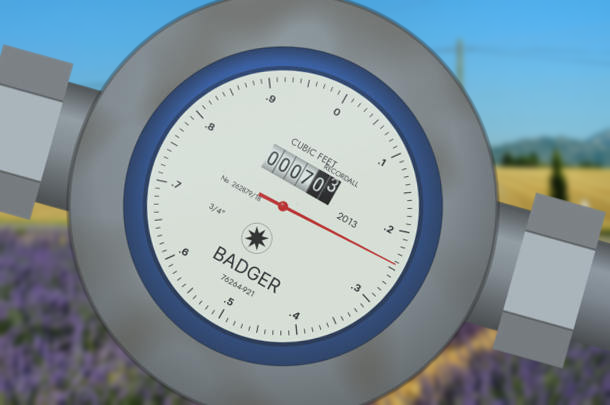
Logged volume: 703.24 ft³
